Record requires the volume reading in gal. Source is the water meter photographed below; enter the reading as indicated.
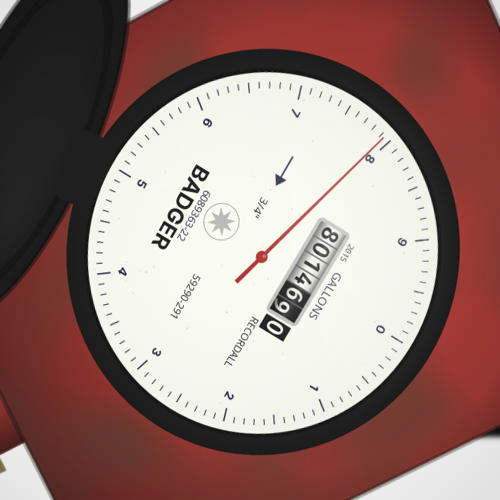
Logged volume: 8014687.9 gal
